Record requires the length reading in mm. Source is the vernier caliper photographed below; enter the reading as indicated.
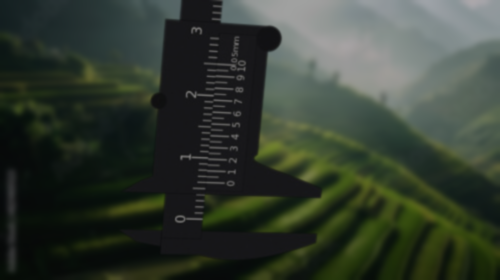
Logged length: 6.0 mm
